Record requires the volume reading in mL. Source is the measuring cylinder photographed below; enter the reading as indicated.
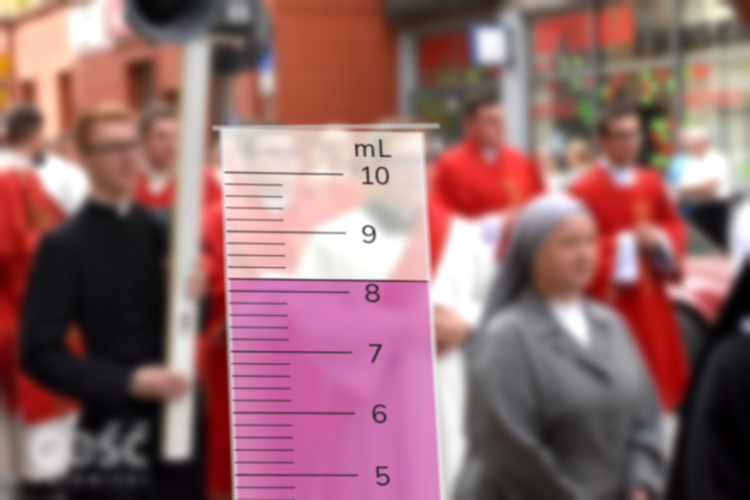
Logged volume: 8.2 mL
